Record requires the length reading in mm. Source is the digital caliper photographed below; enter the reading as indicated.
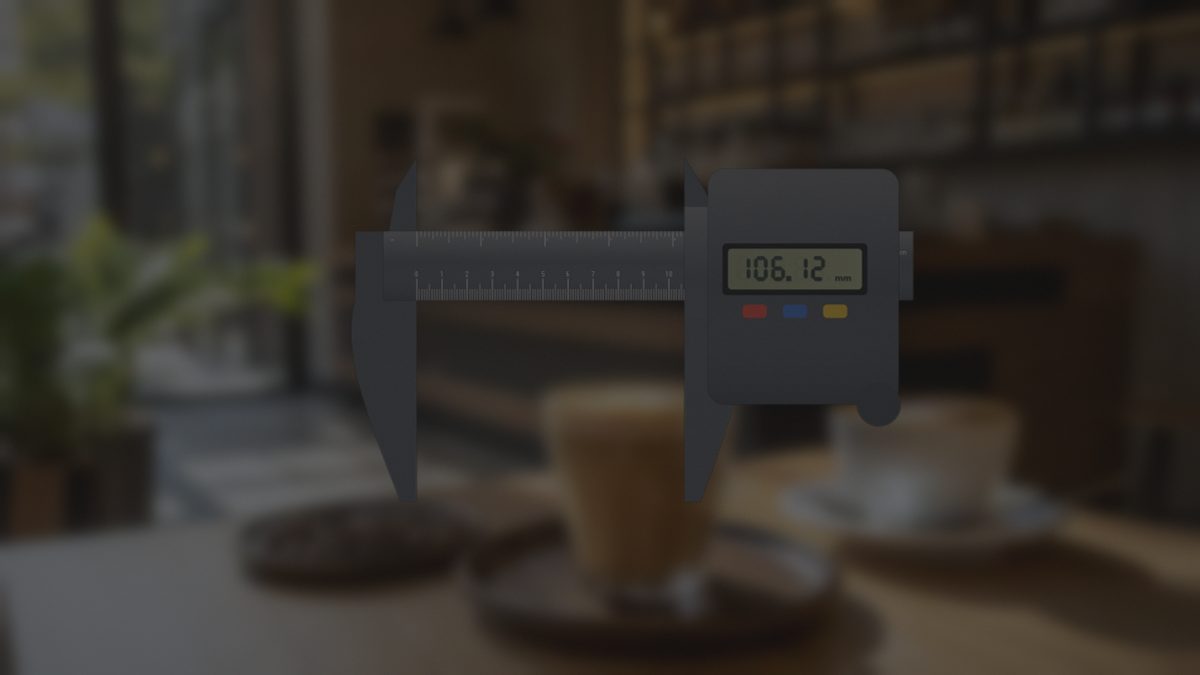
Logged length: 106.12 mm
